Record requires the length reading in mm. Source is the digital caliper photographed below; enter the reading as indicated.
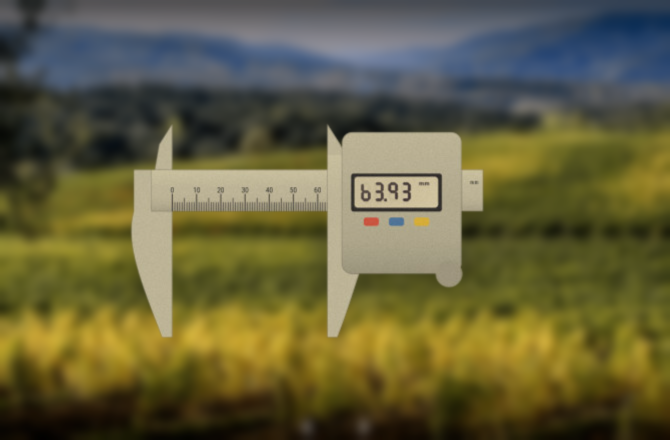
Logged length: 63.93 mm
